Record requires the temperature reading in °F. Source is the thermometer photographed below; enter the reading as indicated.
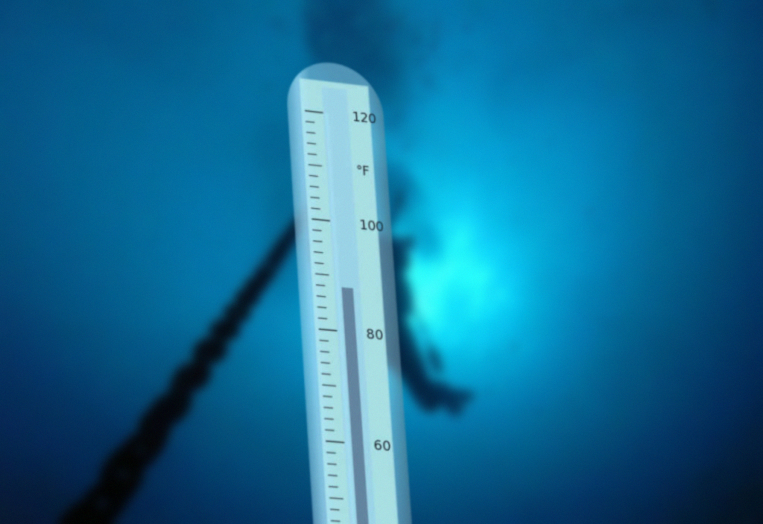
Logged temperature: 88 °F
